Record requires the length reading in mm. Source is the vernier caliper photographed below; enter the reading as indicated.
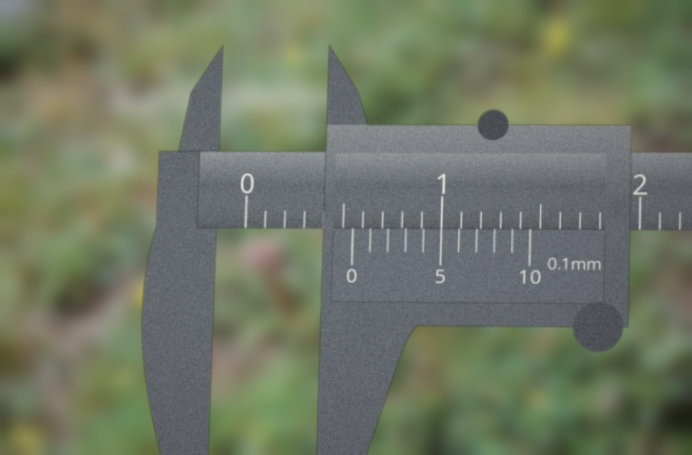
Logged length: 5.5 mm
